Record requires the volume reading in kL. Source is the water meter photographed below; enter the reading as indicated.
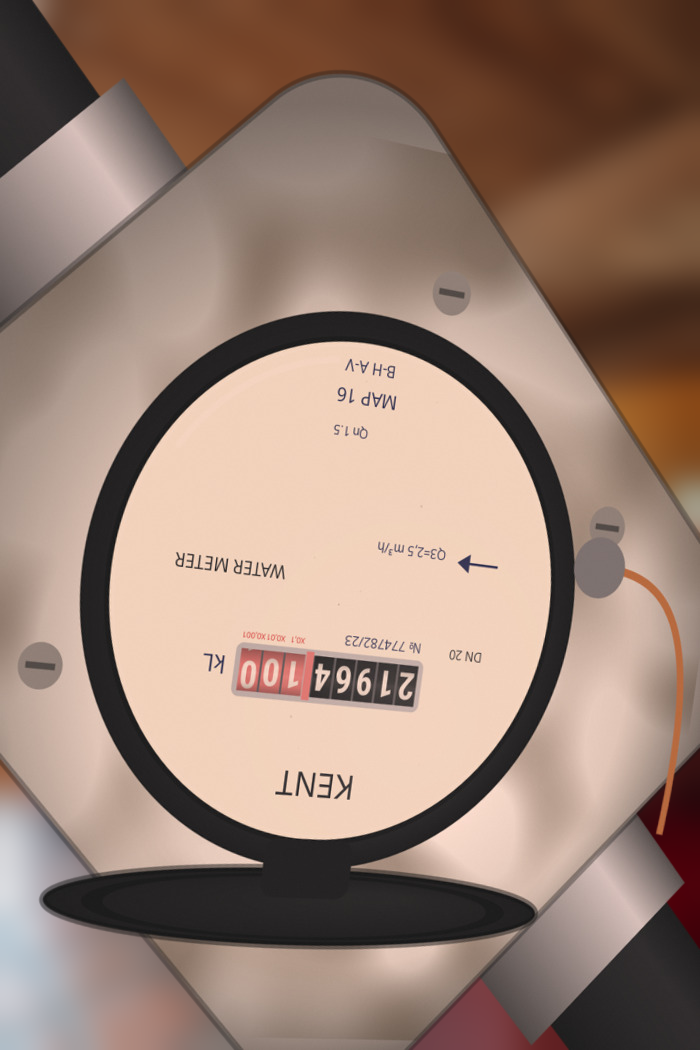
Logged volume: 21964.100 kL
